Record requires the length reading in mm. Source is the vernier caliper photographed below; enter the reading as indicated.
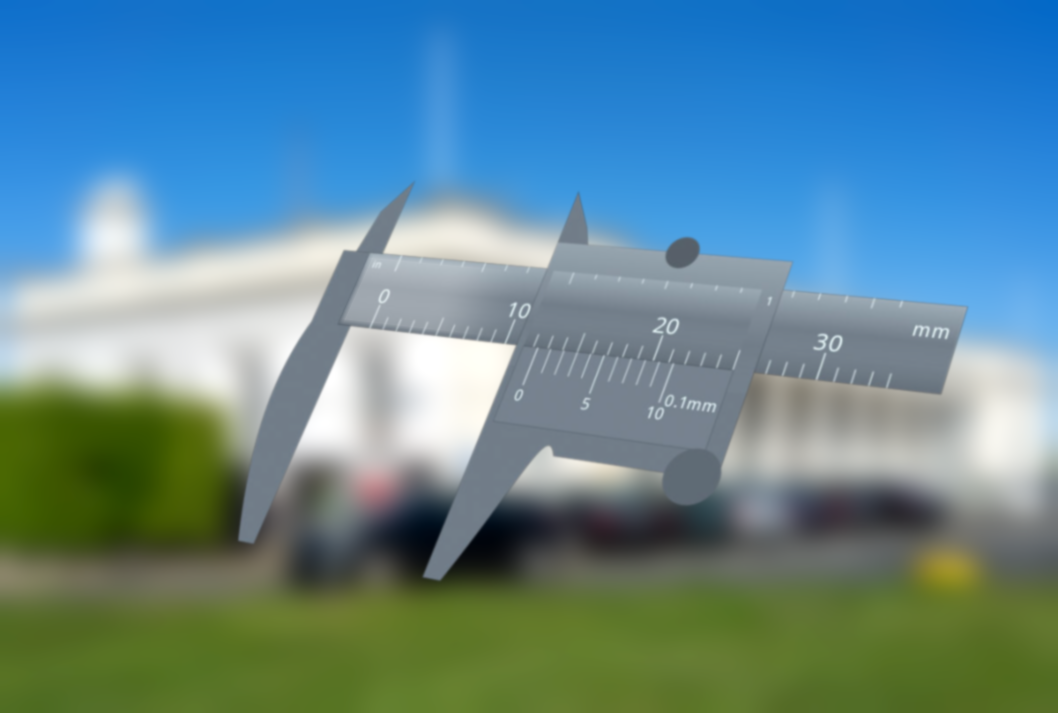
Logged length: 12.3 mm
